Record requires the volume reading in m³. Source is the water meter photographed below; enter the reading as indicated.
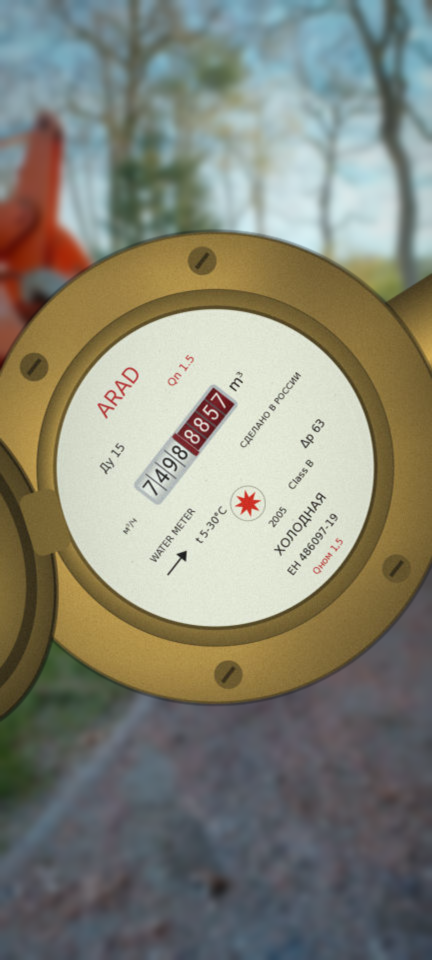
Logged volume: 7498.8857 m³
